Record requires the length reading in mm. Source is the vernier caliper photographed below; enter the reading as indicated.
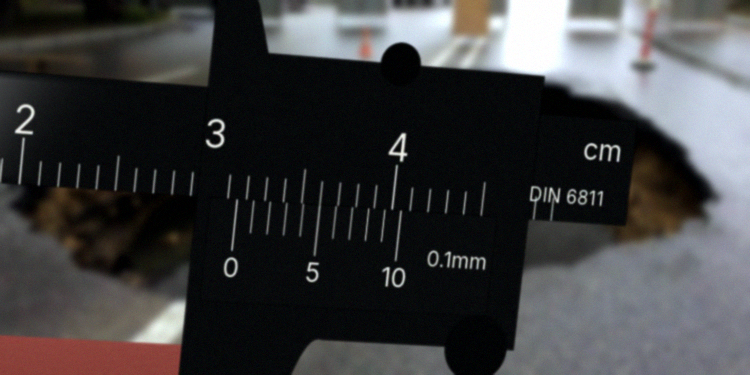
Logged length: 31.5 mm
